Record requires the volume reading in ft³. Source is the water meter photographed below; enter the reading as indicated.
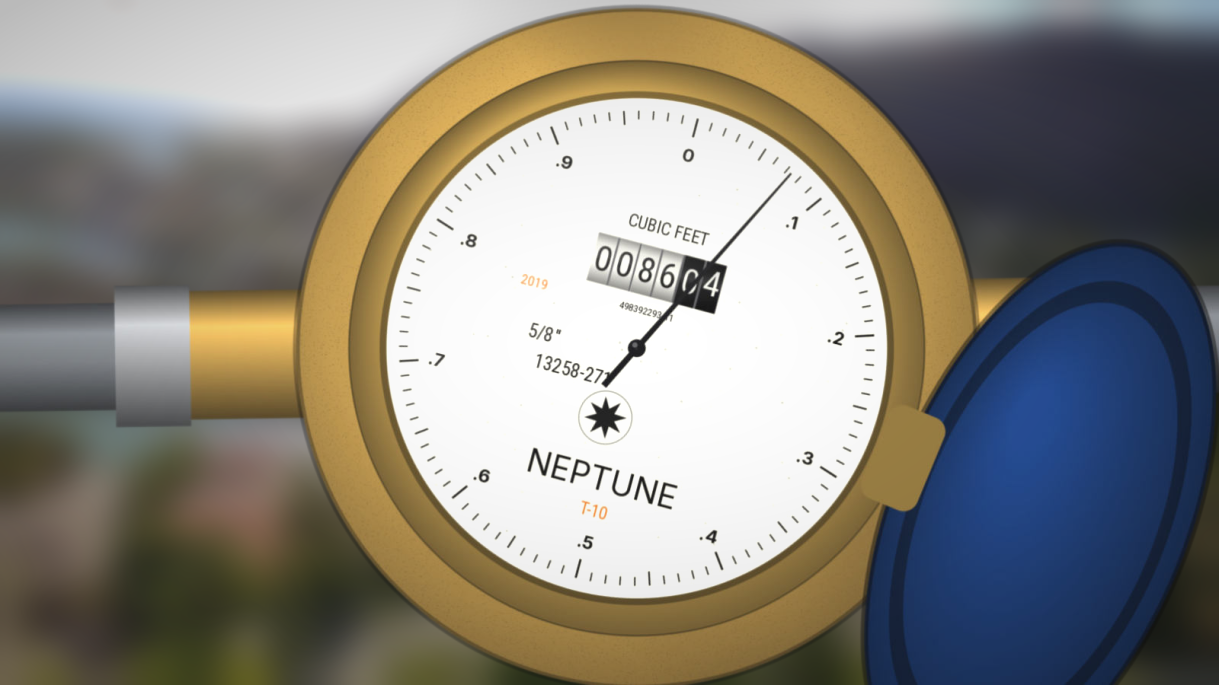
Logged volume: 8604.07 ft³
